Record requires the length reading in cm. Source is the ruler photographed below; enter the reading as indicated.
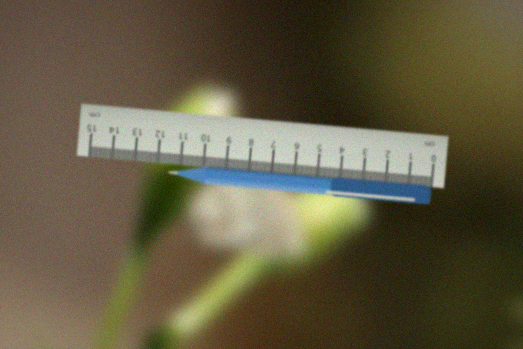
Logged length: 11.5 cm
